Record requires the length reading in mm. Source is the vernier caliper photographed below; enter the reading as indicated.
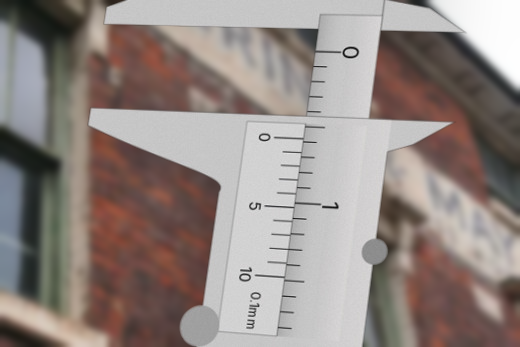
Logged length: 5.8 mm
